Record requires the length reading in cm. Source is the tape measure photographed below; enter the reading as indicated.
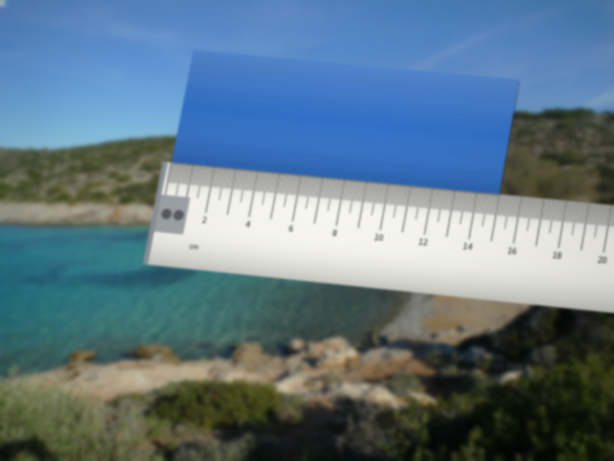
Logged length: 15 cm
